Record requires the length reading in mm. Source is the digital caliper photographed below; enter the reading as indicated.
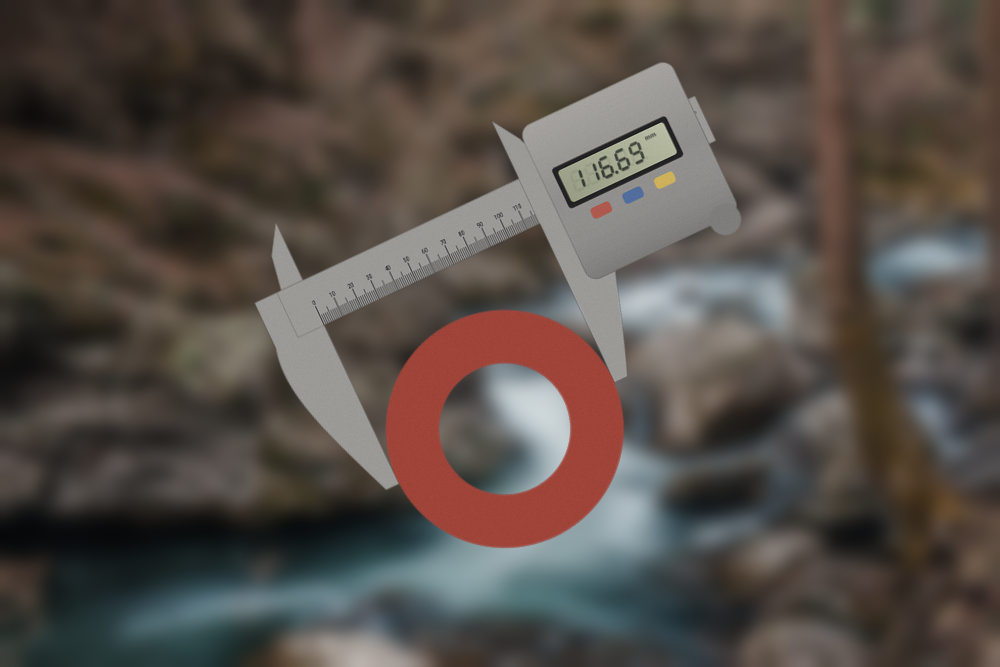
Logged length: 116.69 mm
